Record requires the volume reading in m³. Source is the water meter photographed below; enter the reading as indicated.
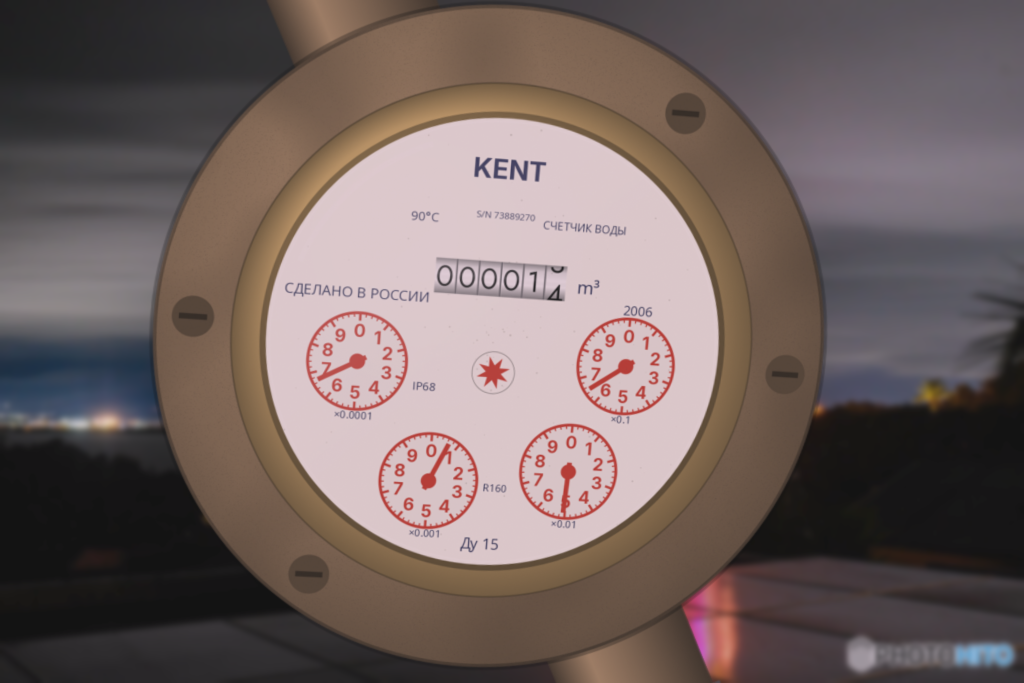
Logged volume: 13.6506 m³
